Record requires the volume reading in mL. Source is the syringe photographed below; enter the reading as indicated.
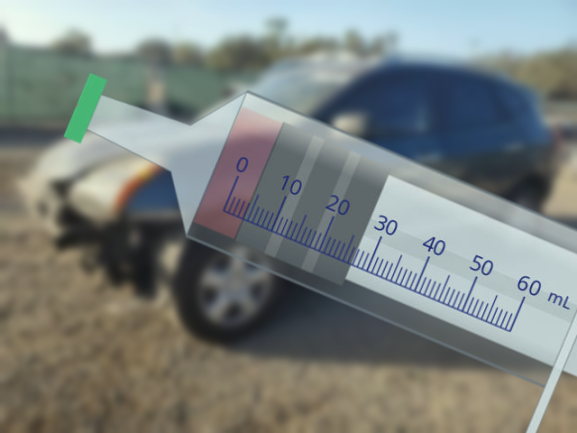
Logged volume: 4 mL
